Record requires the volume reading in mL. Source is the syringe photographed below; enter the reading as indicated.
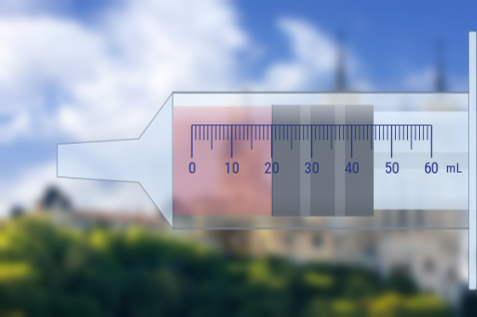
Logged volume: 20 mL
